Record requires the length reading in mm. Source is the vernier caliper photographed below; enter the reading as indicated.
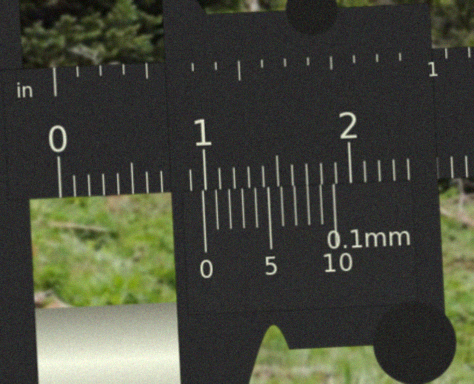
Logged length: 9.8 mm
